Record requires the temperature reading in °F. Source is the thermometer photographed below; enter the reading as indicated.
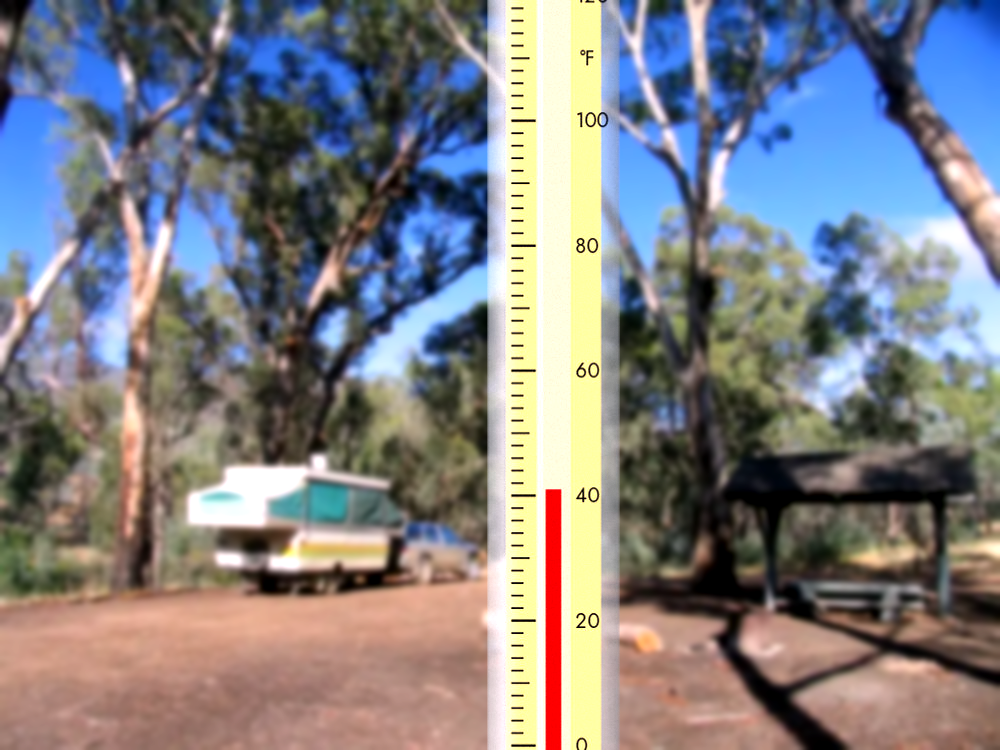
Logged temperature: 41 °F
